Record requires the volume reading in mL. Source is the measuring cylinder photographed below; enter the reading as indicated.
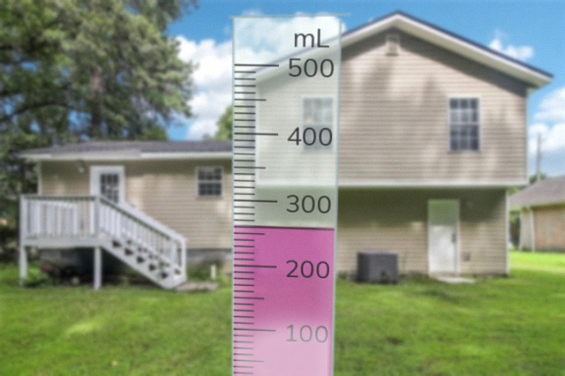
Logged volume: 260 mL
